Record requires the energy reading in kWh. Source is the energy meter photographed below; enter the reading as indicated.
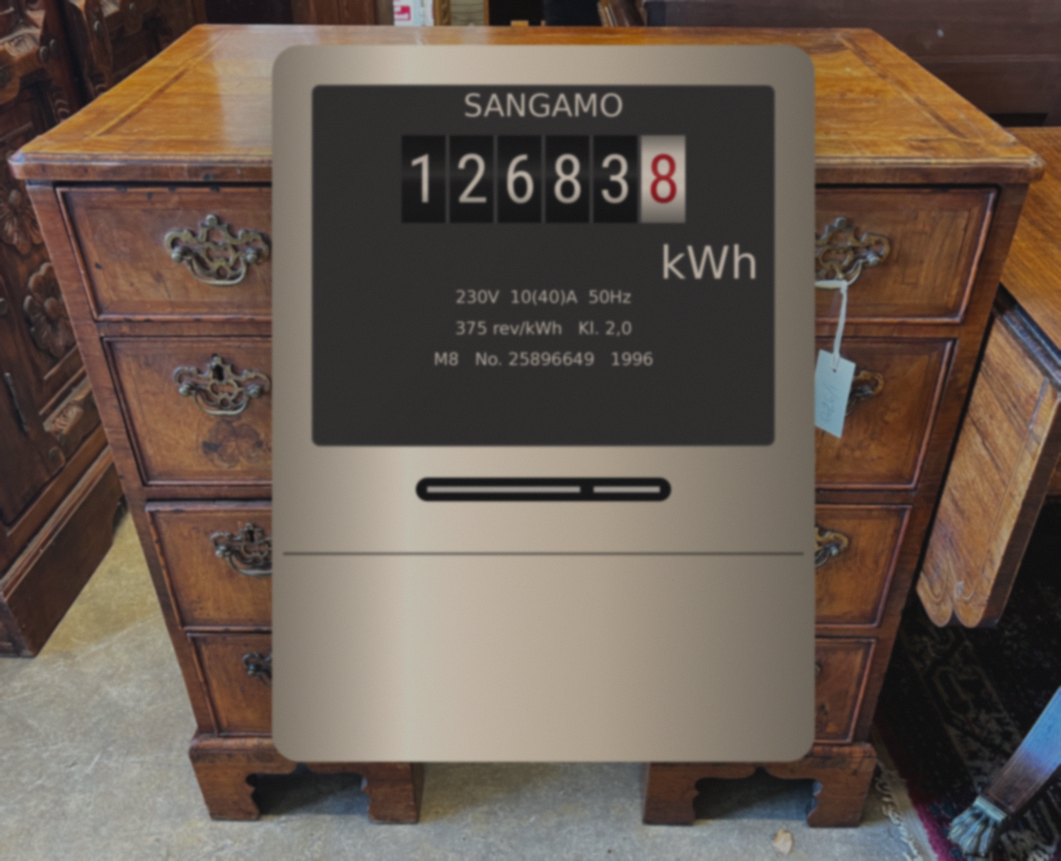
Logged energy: 12683.8 kWh
